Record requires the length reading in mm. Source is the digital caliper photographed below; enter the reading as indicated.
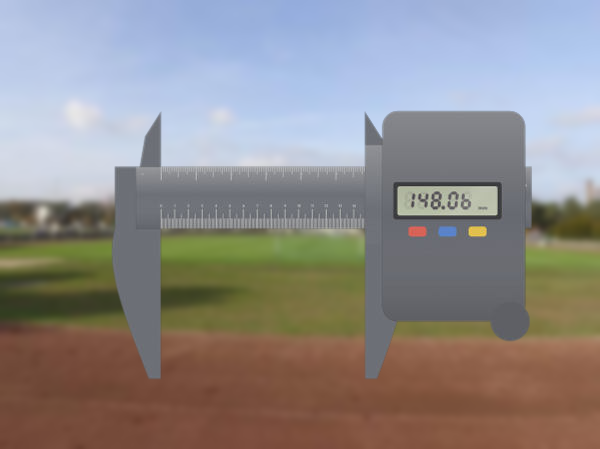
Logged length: 148.06 mm
